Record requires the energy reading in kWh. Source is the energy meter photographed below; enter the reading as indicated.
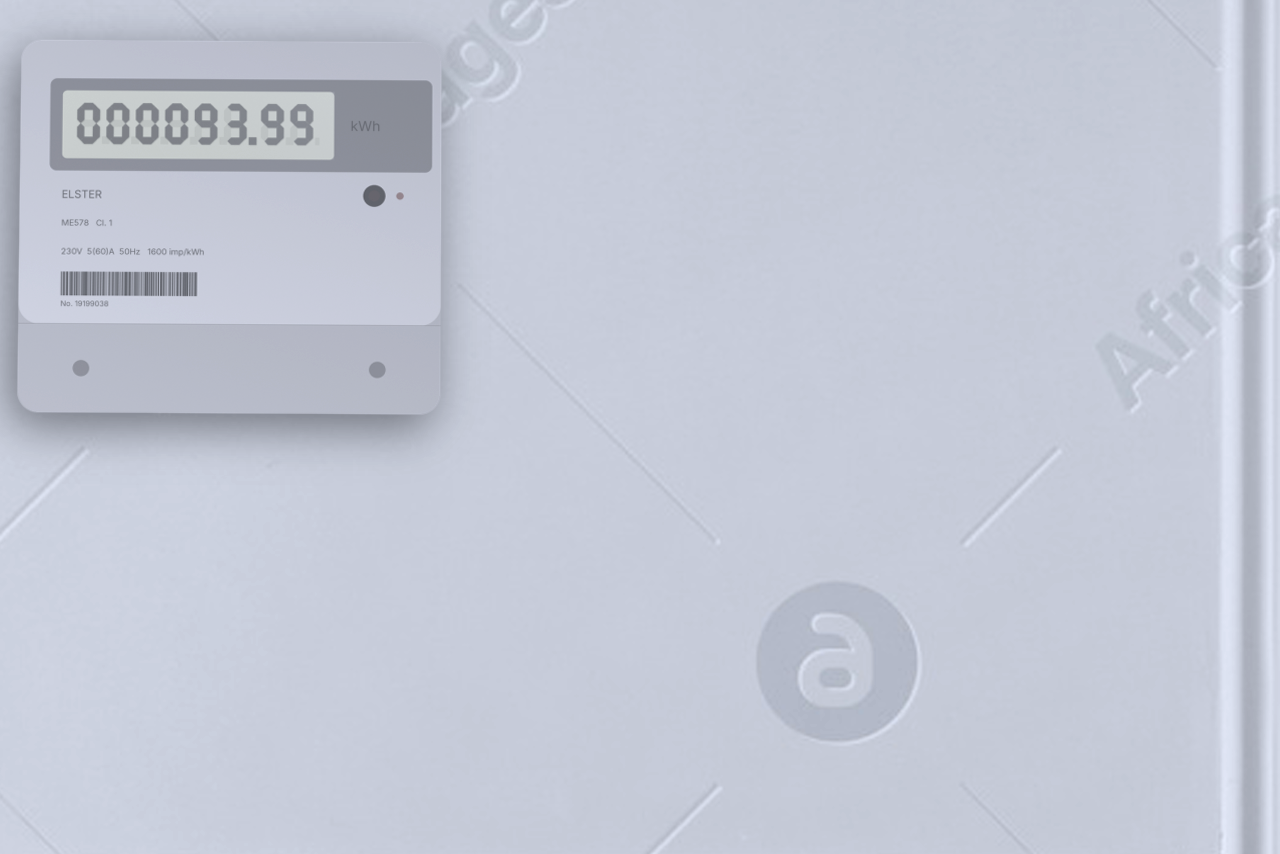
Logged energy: 93.99 kWh
